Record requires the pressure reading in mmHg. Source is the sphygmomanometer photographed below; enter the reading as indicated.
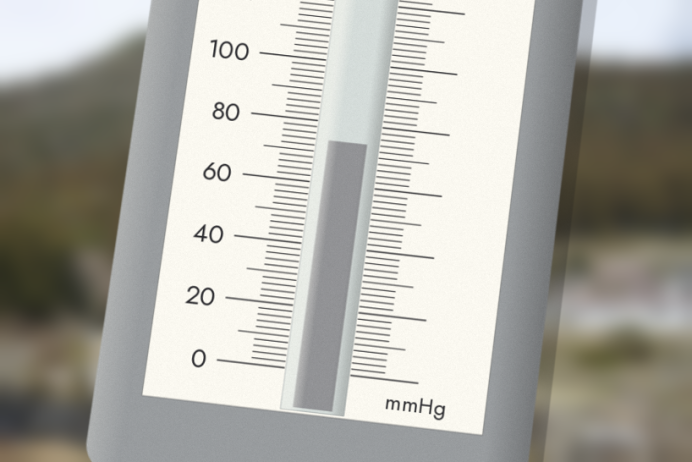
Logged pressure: 74 mmHg
